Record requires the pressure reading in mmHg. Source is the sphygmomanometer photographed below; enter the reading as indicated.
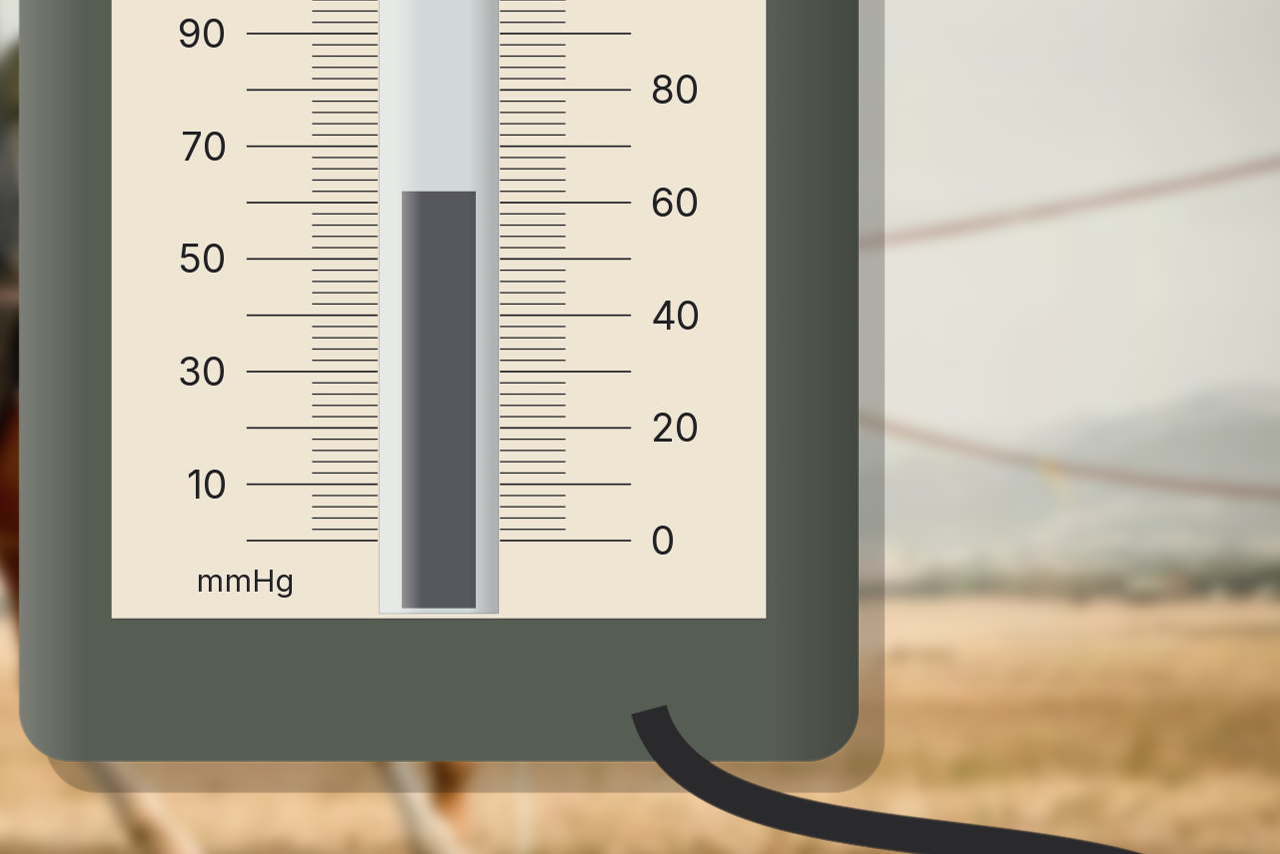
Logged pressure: 62 mmHg
